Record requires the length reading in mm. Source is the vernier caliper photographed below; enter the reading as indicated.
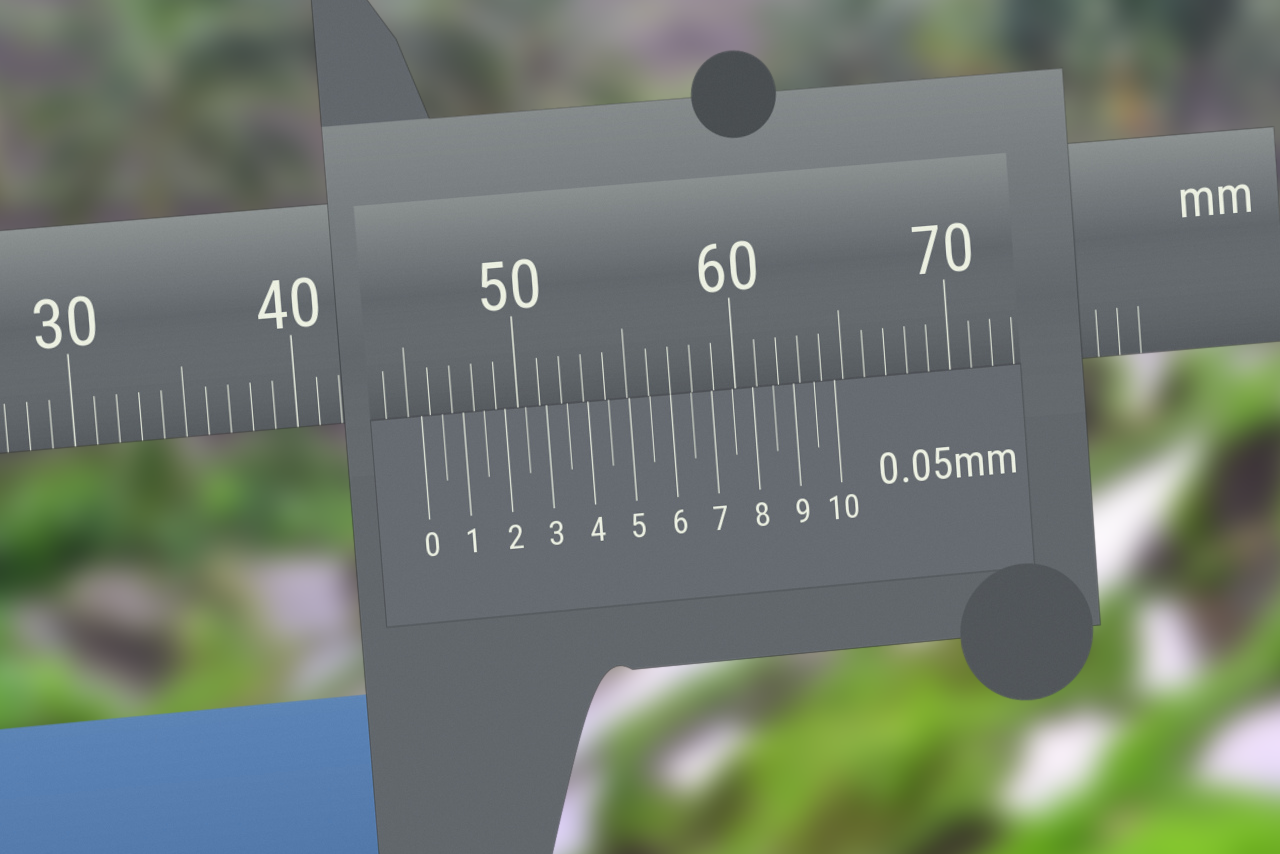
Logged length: 45.6 mm
